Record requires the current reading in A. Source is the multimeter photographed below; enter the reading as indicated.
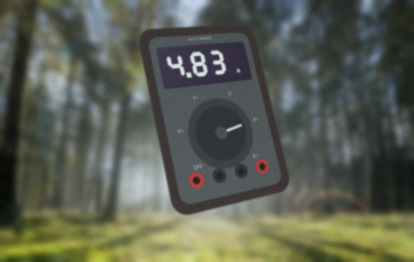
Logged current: 4.83 A
